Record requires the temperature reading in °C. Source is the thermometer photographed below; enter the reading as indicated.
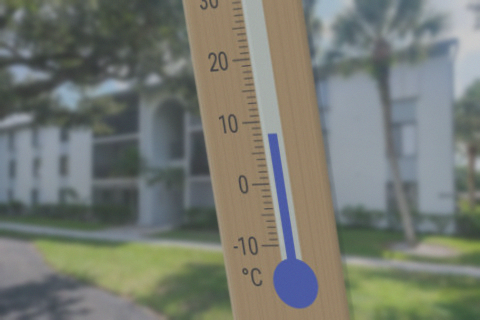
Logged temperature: 8 °C
